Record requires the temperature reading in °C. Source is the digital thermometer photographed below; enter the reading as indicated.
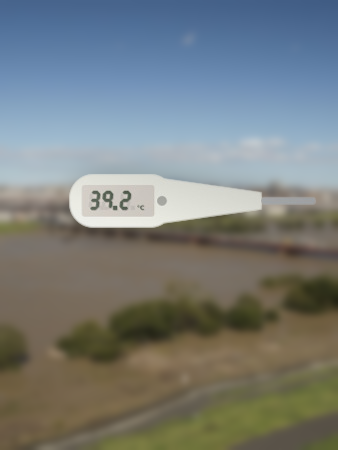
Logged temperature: 39.2 °C
